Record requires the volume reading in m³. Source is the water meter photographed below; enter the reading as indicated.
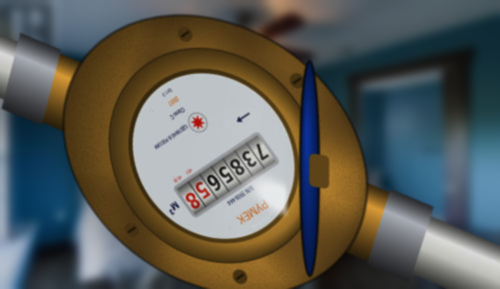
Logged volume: 73856.58 m³
